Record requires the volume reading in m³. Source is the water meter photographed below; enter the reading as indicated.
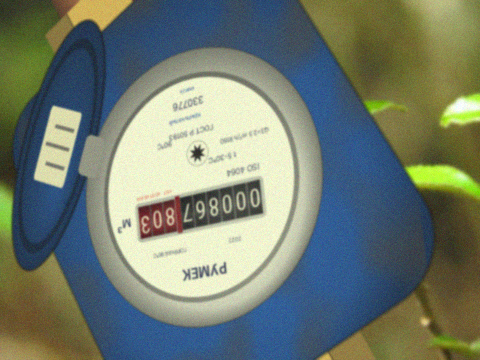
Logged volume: 867.803 m³
